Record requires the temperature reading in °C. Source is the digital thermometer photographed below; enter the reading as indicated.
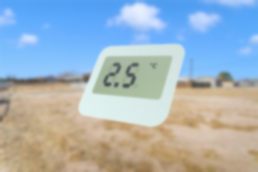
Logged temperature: 2.5 °C
